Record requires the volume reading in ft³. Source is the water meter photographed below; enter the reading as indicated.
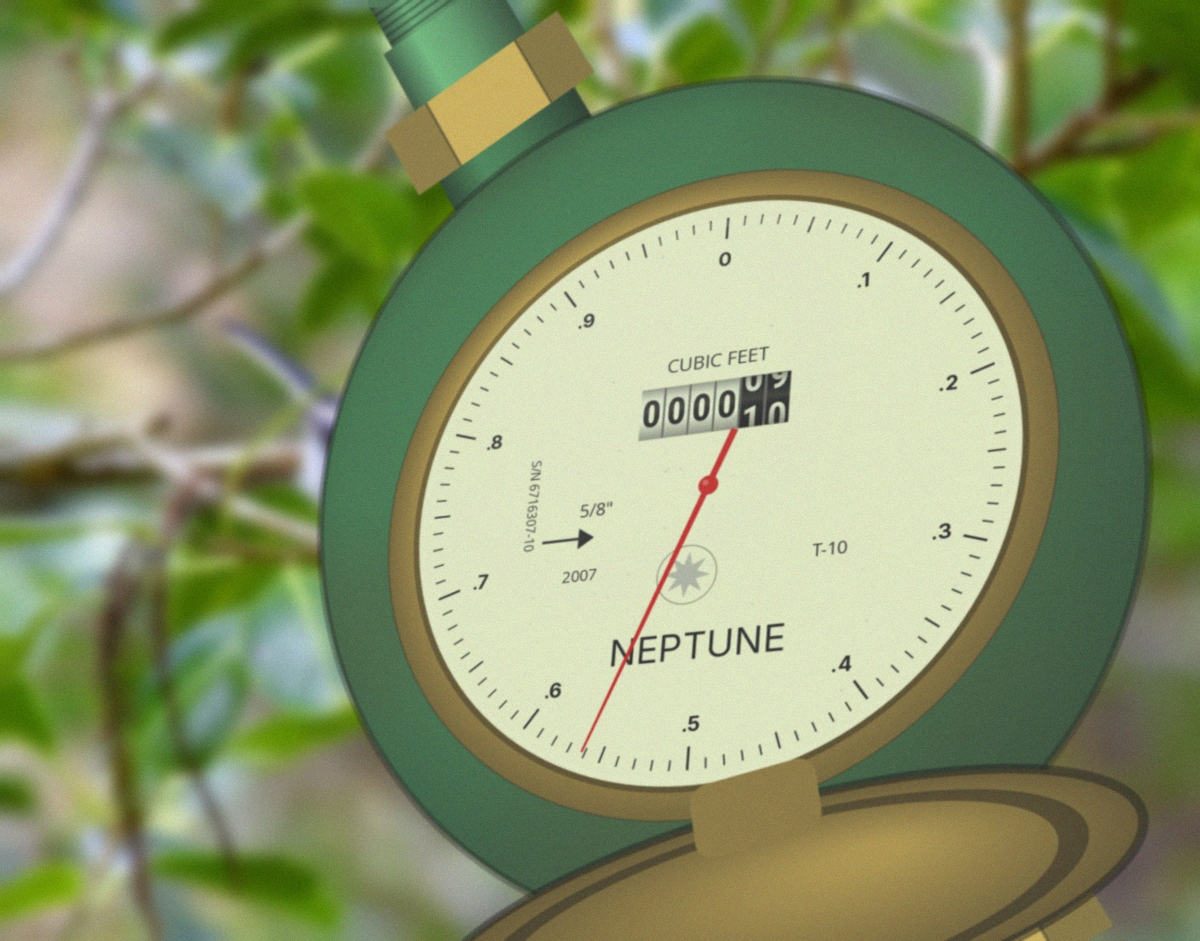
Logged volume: 9.56 ft³
